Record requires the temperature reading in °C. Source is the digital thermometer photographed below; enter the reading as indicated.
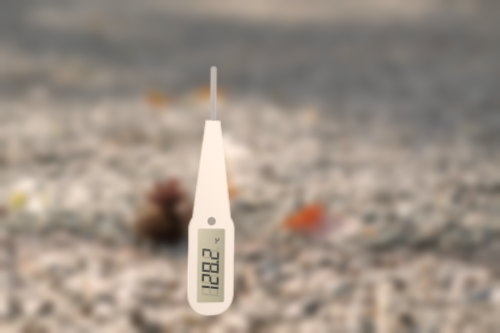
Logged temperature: 128.2 °C
